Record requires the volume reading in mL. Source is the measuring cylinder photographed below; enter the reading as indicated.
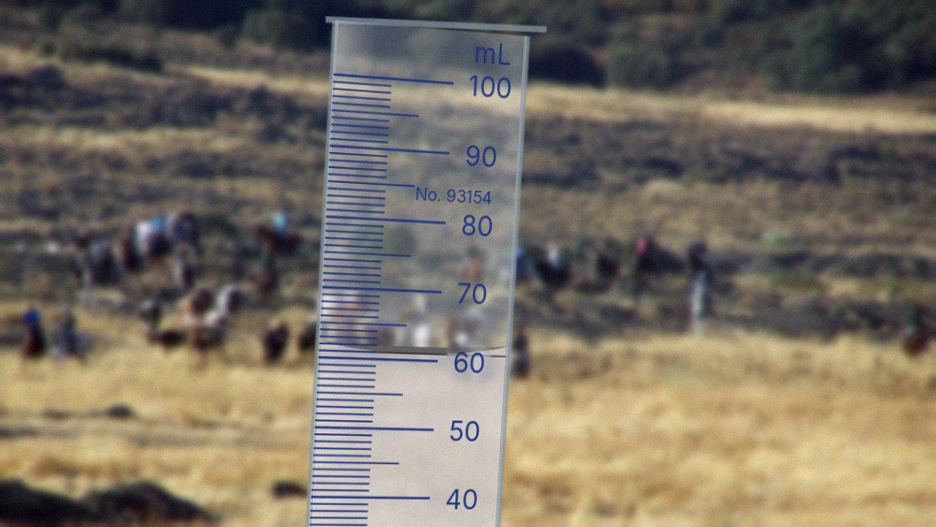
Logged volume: 61 mL
